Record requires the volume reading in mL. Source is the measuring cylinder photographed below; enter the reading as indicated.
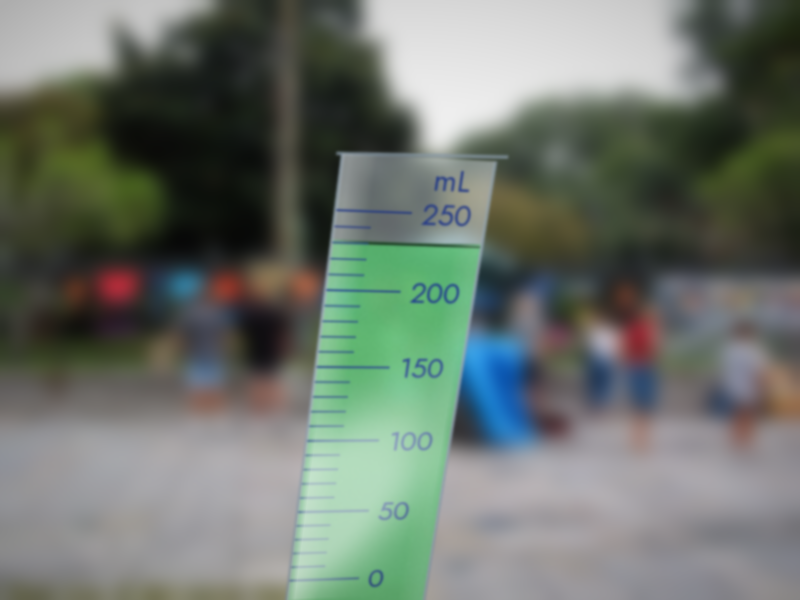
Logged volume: 230 mL
